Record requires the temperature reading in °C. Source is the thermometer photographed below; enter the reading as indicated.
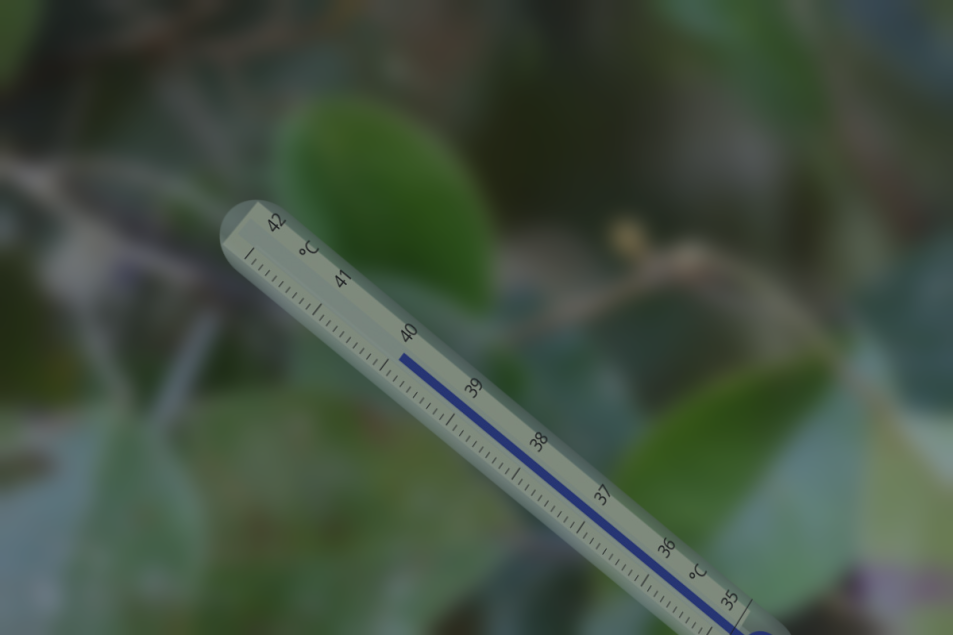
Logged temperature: 39.9 °C
